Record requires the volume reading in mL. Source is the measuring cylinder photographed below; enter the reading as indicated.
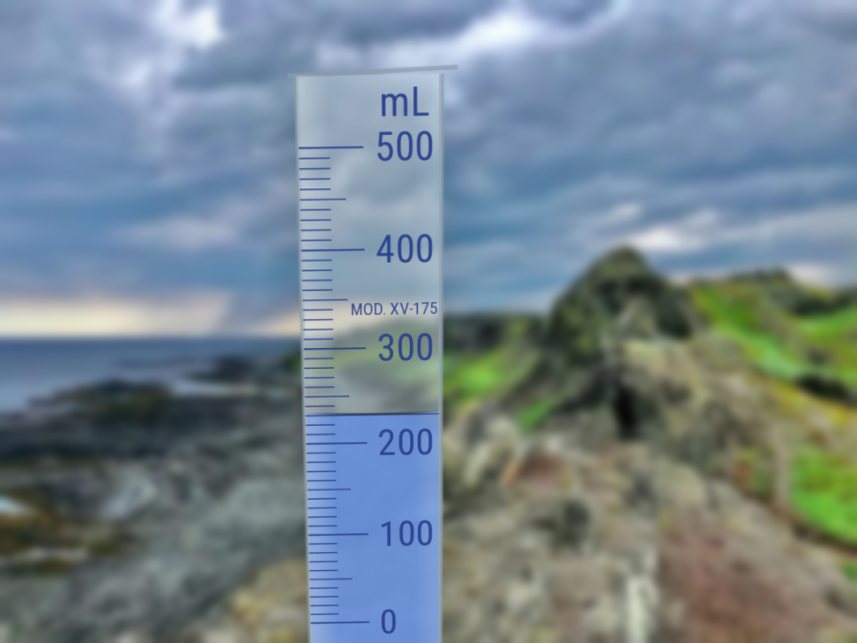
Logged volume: 230 mL
